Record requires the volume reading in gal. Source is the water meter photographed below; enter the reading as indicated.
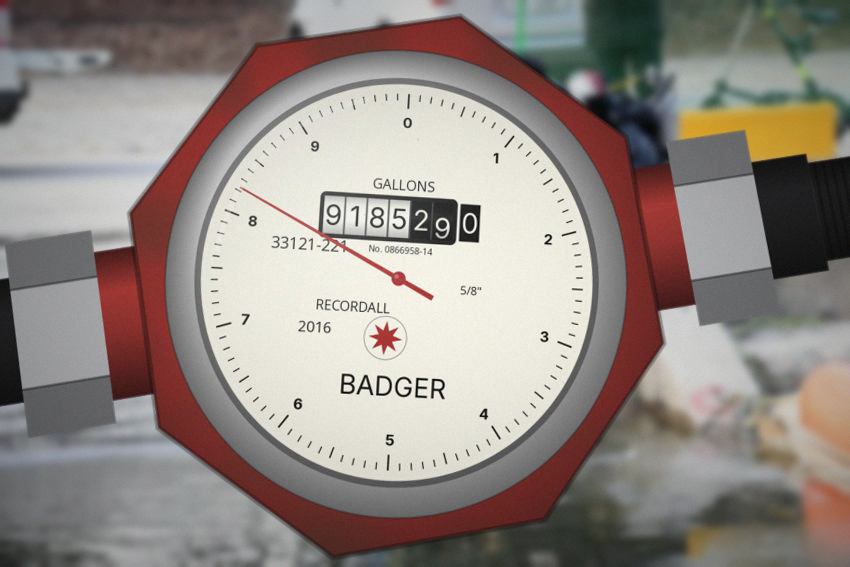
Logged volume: 9185288.2 gal
